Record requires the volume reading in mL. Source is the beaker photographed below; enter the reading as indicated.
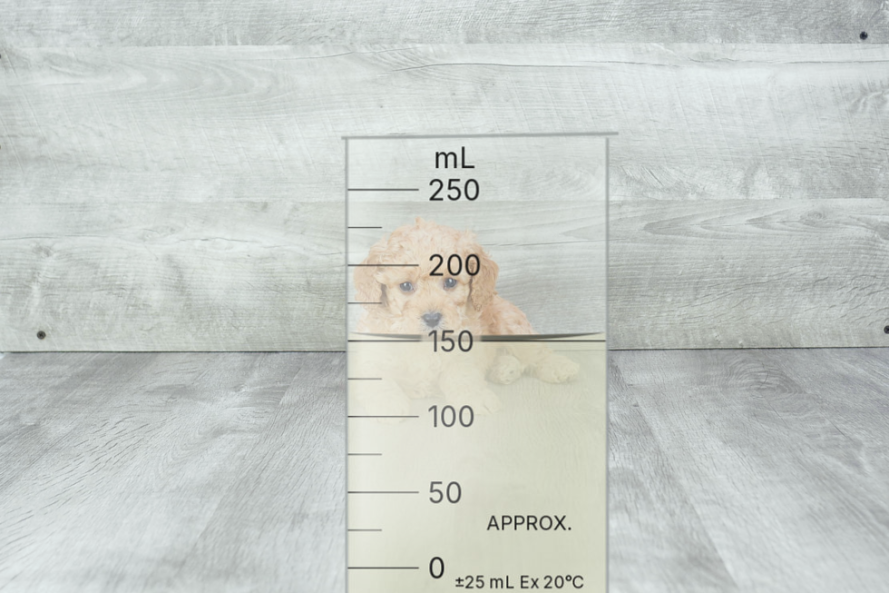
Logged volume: 150 mL
